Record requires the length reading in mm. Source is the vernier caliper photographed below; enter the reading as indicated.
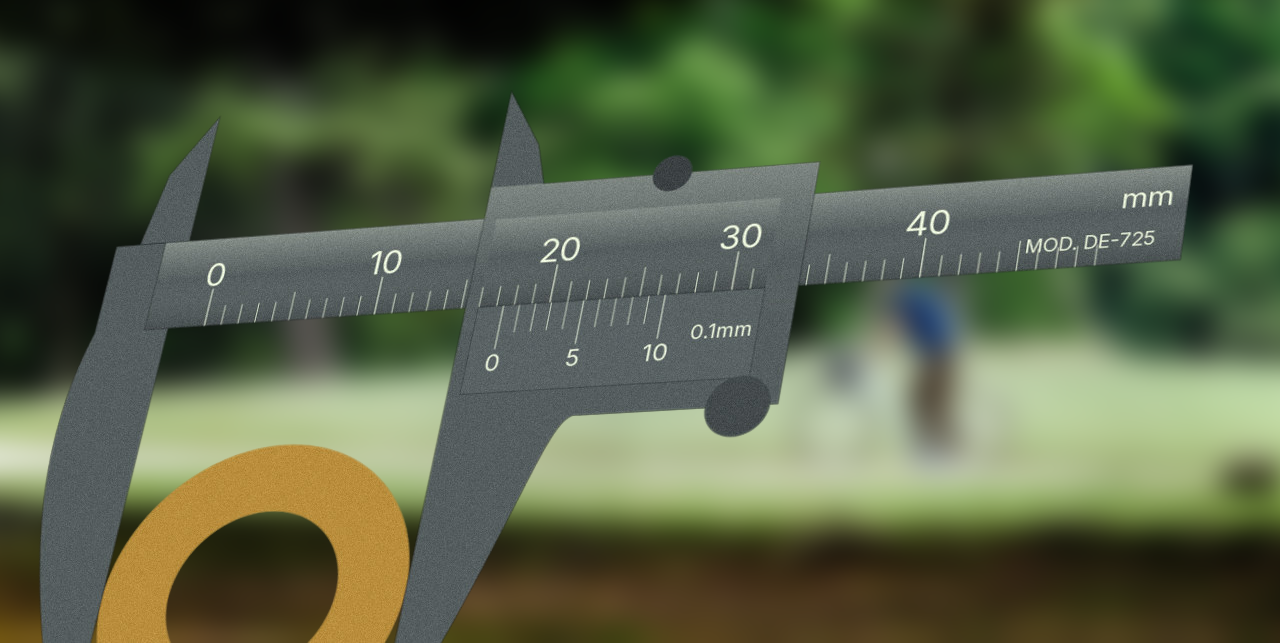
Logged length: 17.4 mm
